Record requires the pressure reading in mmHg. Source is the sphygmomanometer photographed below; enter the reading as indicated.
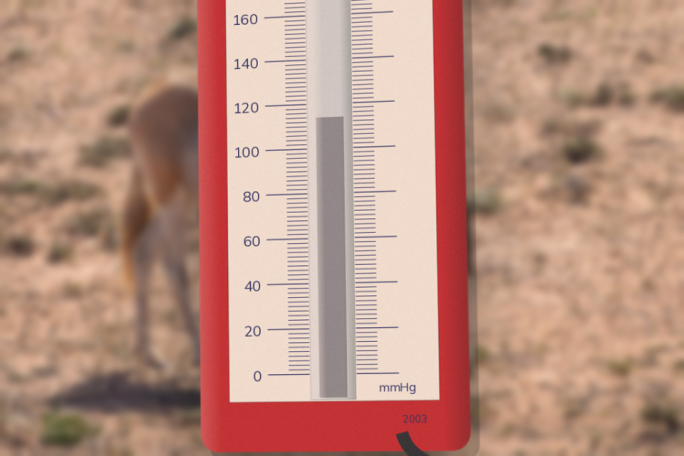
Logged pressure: 114 mmHg
